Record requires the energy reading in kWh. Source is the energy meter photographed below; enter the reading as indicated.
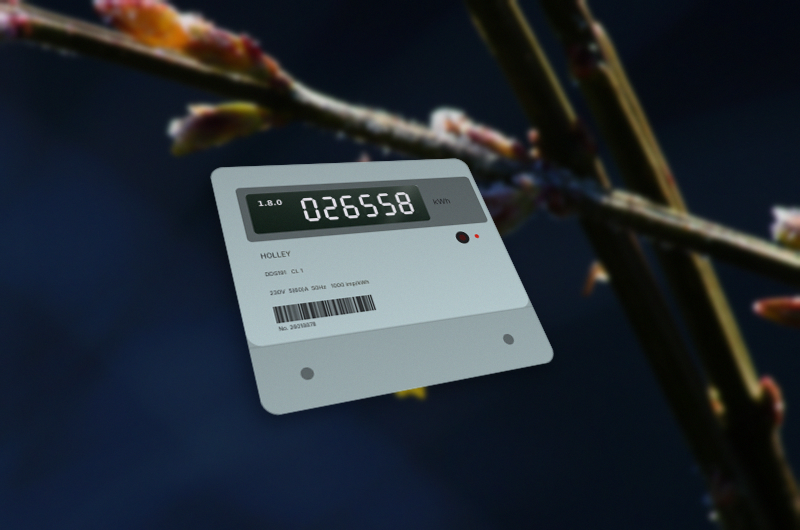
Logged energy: 26558 kWh
